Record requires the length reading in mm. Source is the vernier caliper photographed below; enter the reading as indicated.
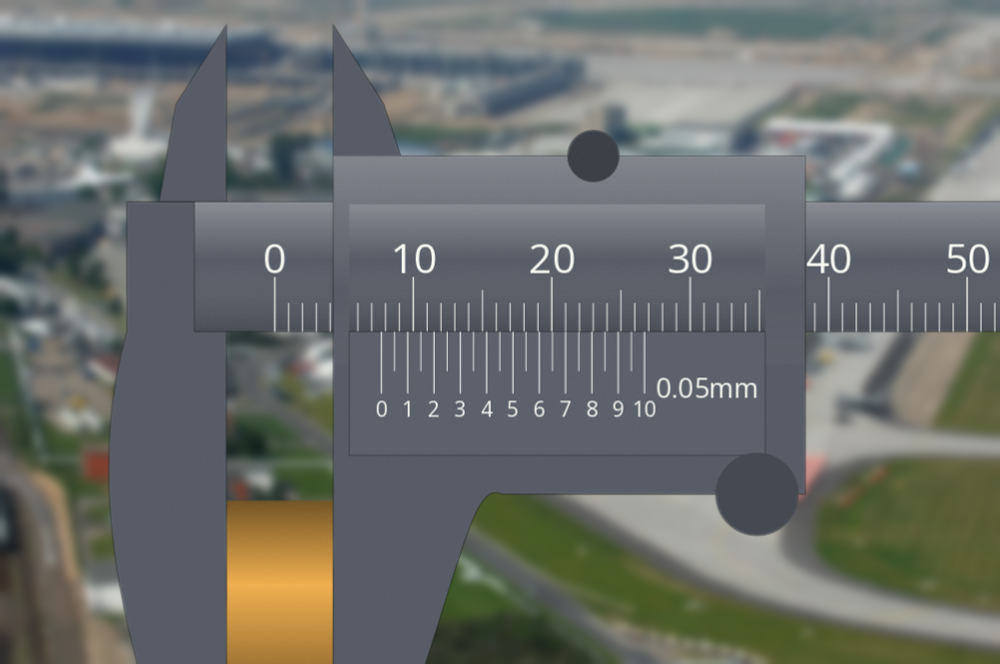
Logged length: 7.7 mm
